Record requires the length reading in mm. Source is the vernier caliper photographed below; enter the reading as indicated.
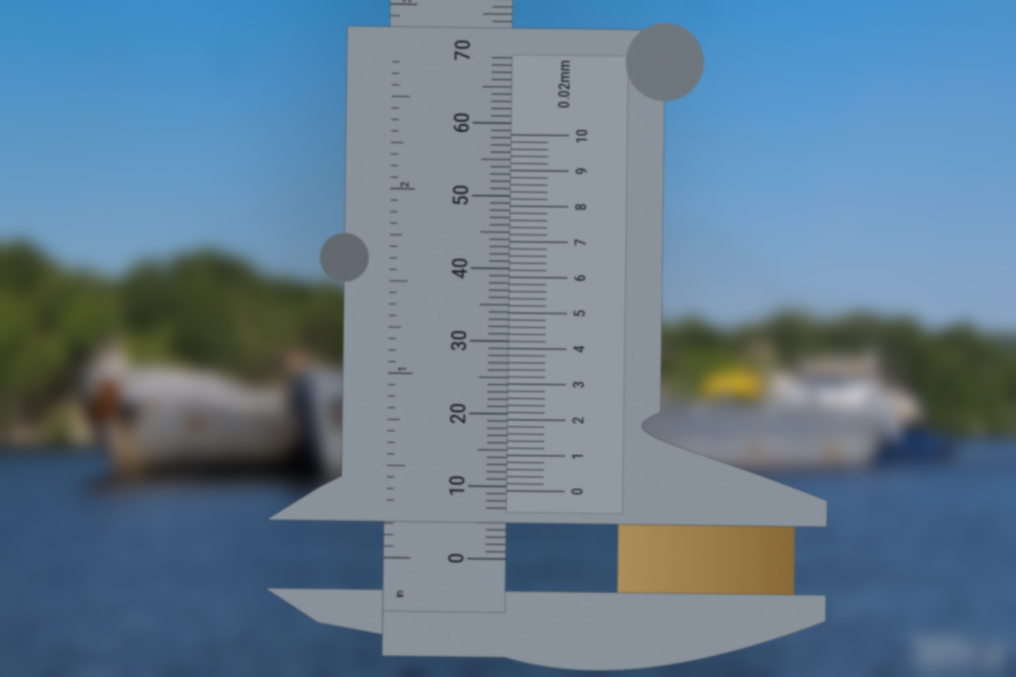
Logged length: 9.4 mm
